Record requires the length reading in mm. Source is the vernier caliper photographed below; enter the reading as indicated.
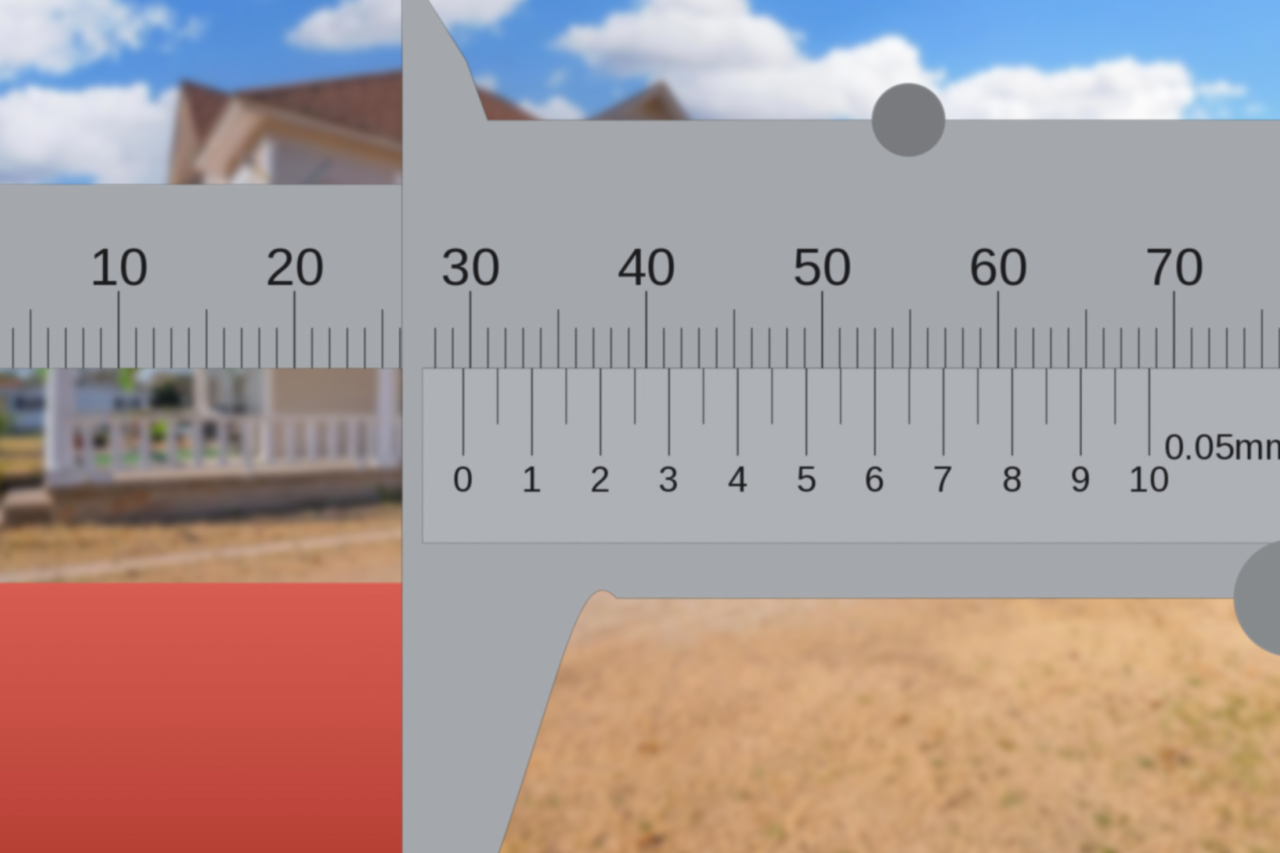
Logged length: 29.6 mm
